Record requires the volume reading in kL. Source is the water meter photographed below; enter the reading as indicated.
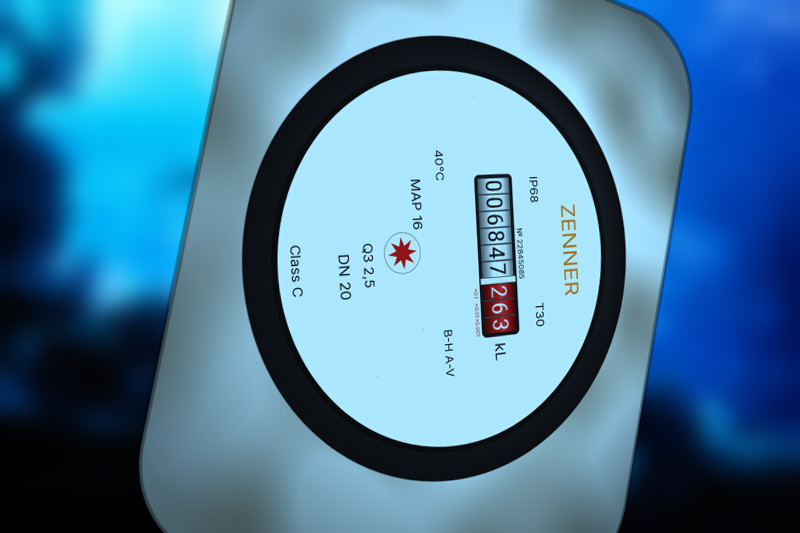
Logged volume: 6847.263 kL
